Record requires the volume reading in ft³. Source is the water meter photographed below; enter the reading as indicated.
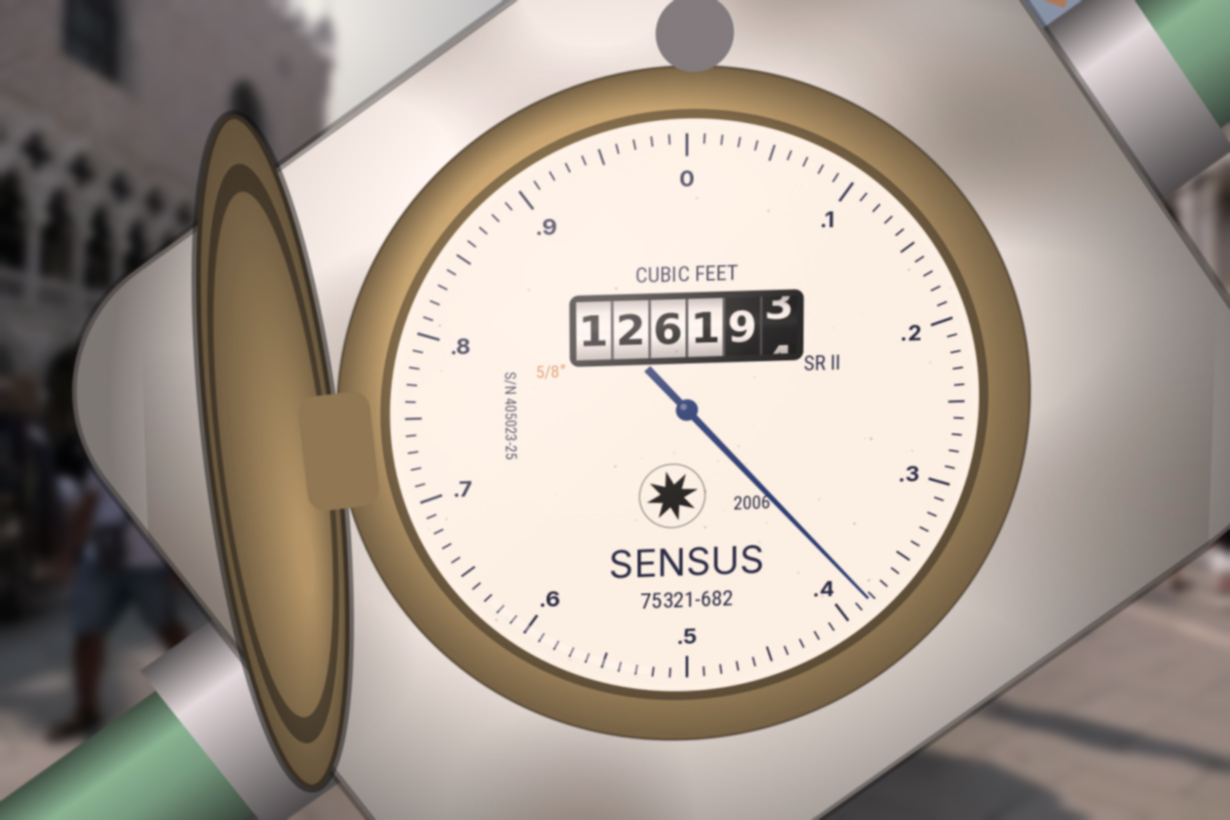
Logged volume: 126193.38 ft³
